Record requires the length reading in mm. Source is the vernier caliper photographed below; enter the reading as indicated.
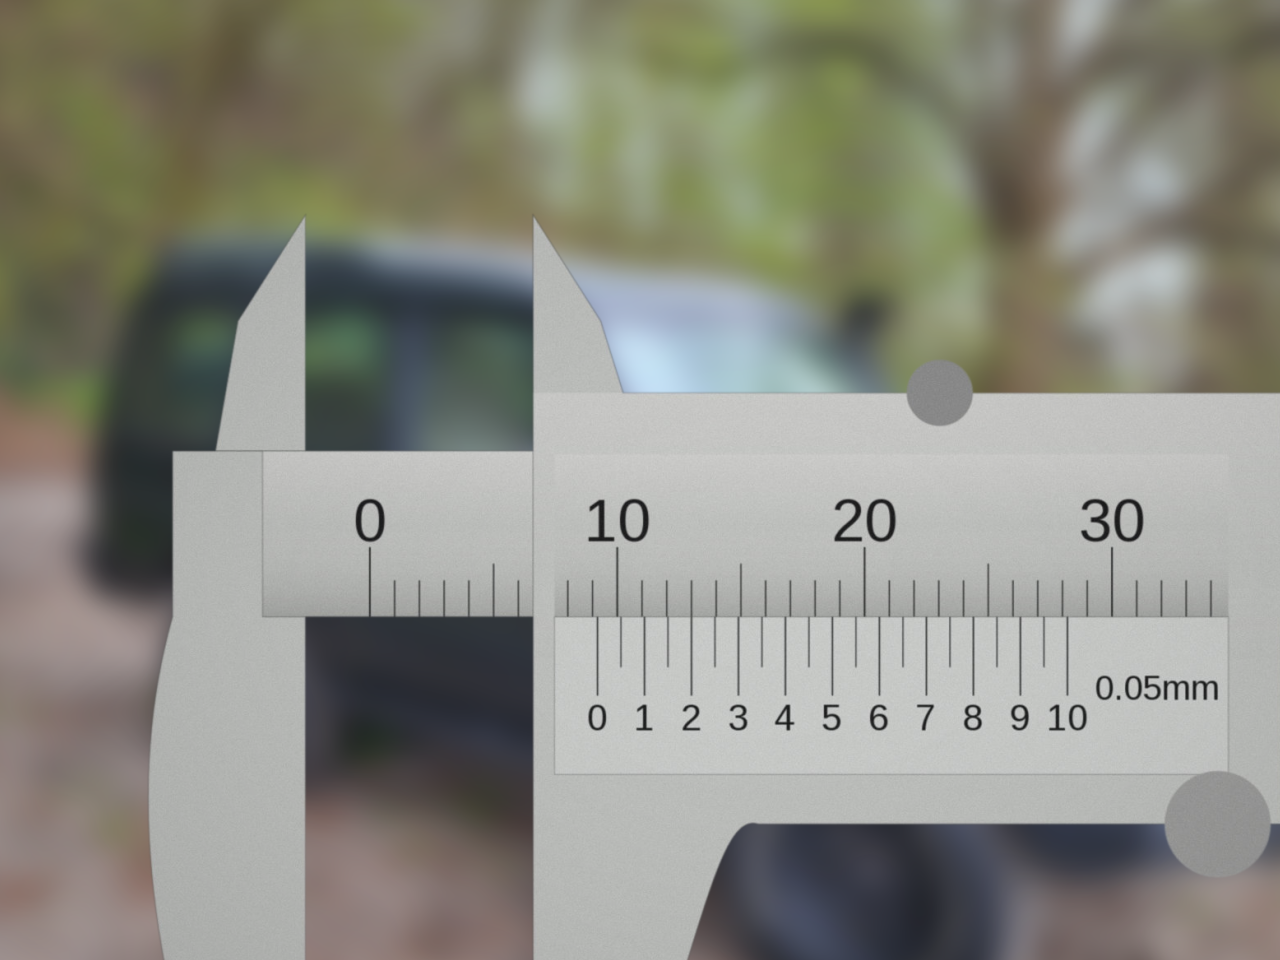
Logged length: 9.2 mm
